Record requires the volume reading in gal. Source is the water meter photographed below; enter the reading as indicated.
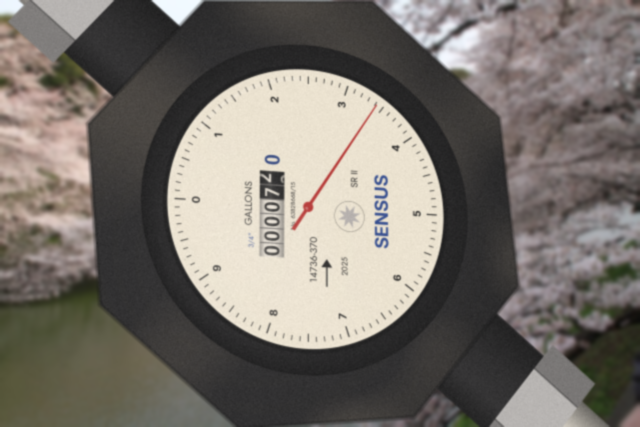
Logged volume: 723.4 gal
